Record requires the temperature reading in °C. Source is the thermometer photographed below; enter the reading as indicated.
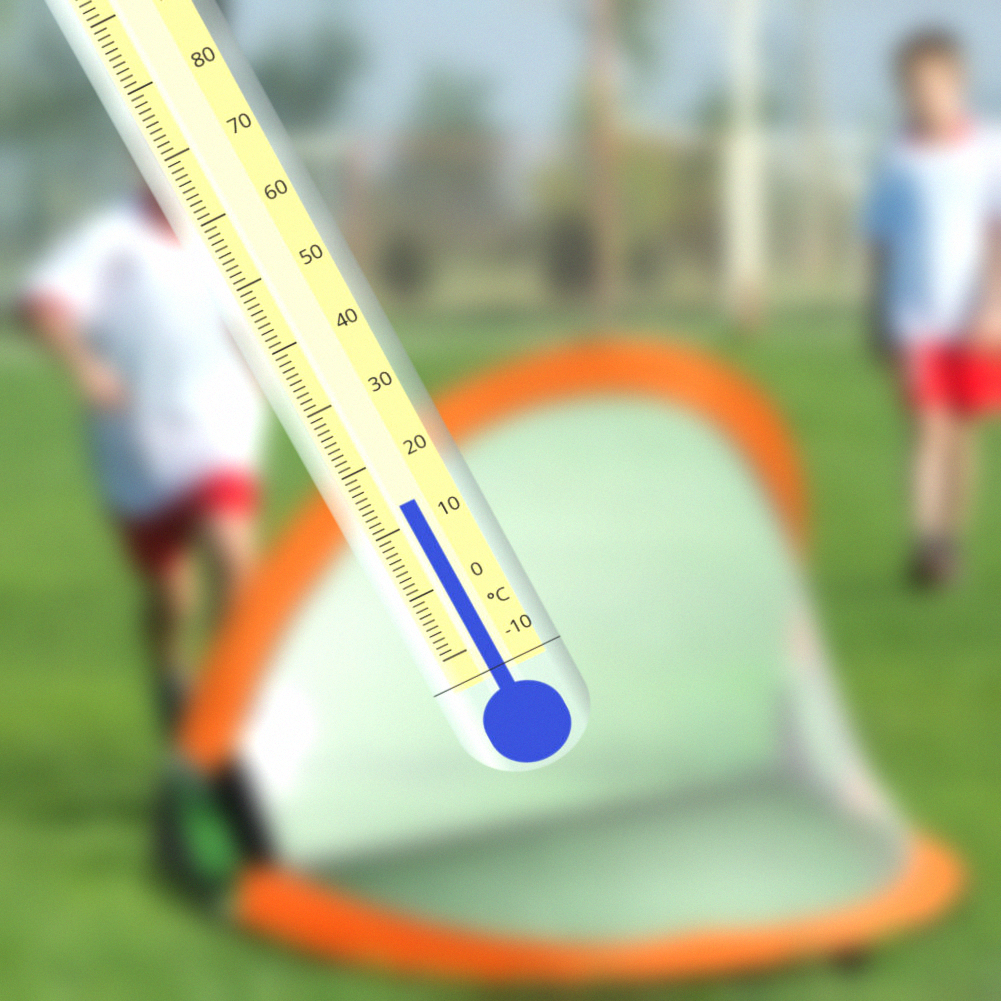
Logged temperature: 13 °C
